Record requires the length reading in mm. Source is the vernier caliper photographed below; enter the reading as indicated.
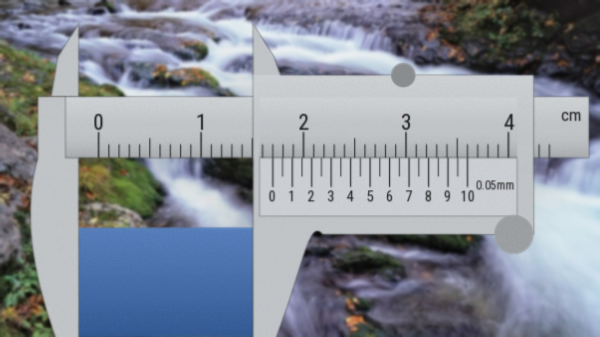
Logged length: 17.0 mm
